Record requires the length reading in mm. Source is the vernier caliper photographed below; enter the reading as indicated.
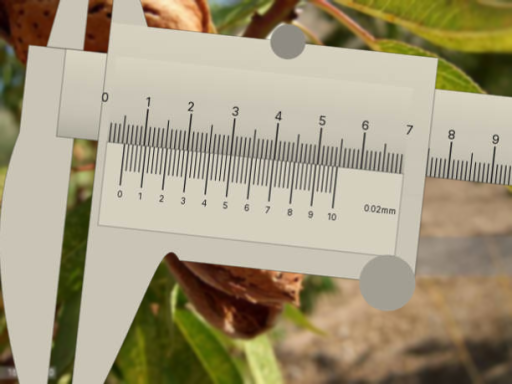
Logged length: 5.5 mm
